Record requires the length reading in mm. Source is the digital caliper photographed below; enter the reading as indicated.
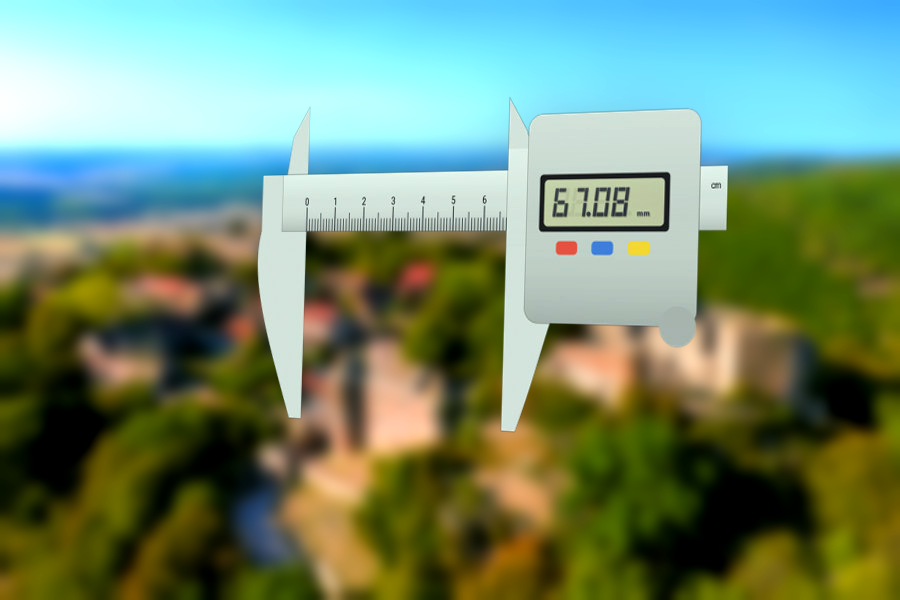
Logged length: 67.08 mm
